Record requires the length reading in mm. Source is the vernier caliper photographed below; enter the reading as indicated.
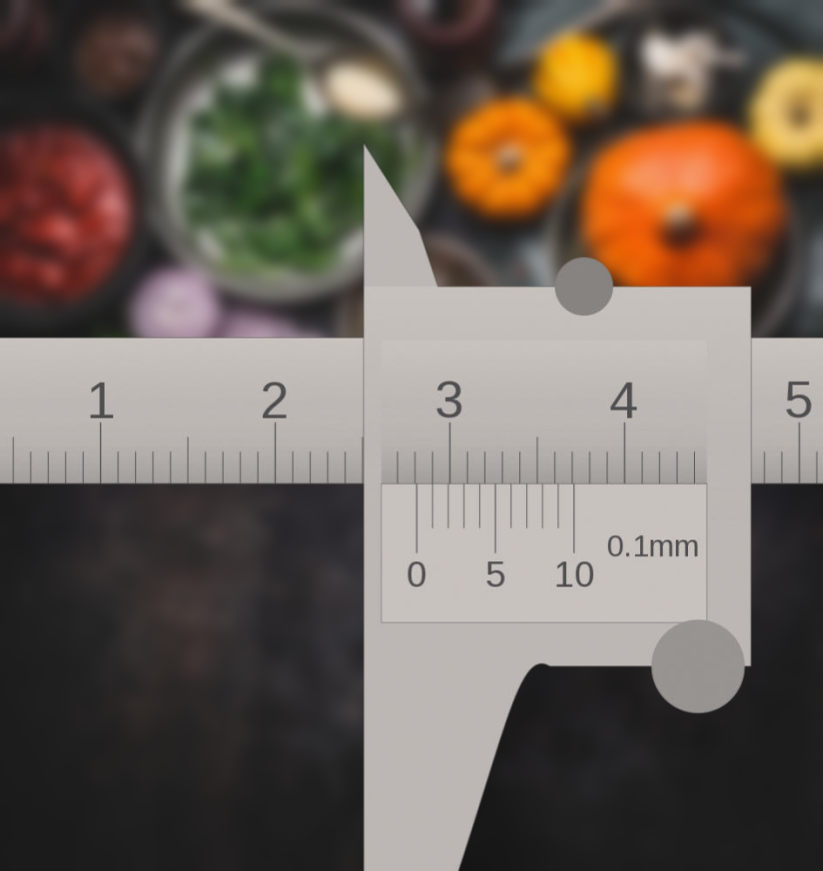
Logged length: 28.1 mm
